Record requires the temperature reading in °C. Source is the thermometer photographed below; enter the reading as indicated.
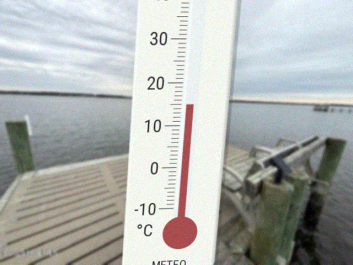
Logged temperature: 15 °C
